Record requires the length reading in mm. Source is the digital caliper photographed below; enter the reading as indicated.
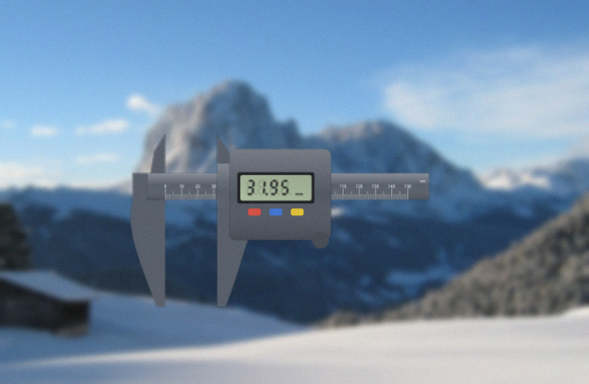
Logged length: 31.95 mm
